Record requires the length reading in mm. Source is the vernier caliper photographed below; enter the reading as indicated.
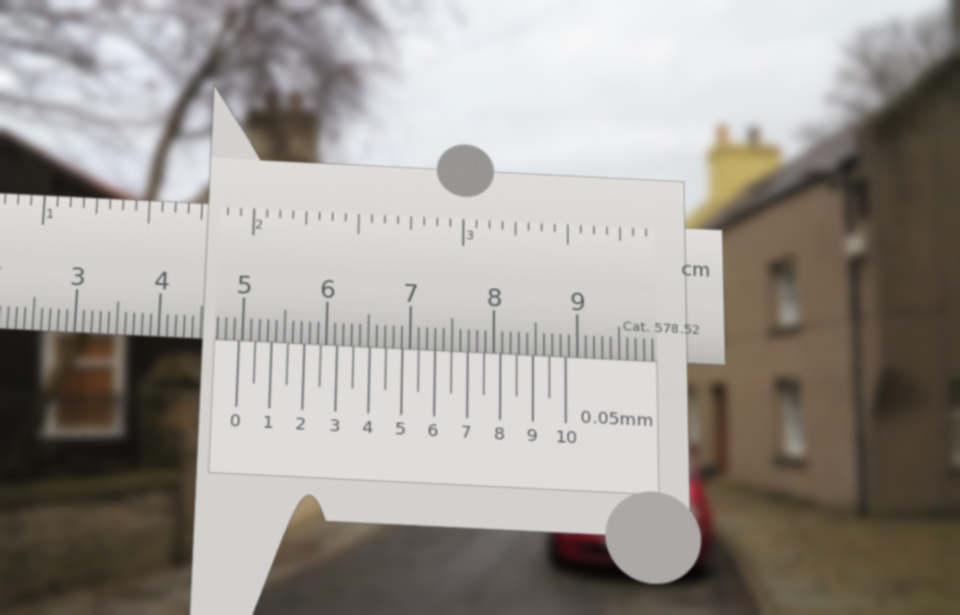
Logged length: 49.6 mm
